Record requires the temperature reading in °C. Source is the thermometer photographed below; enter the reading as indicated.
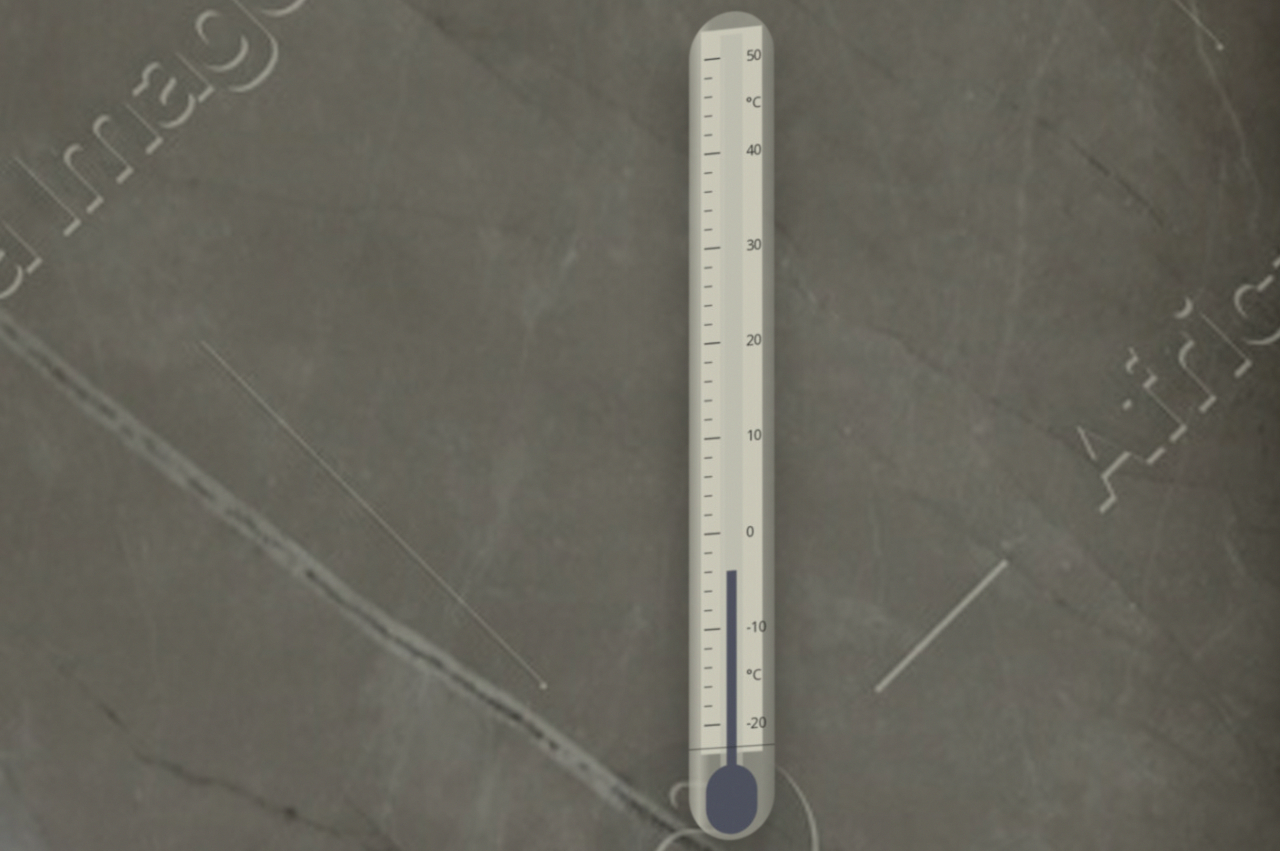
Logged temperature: -4 °C
